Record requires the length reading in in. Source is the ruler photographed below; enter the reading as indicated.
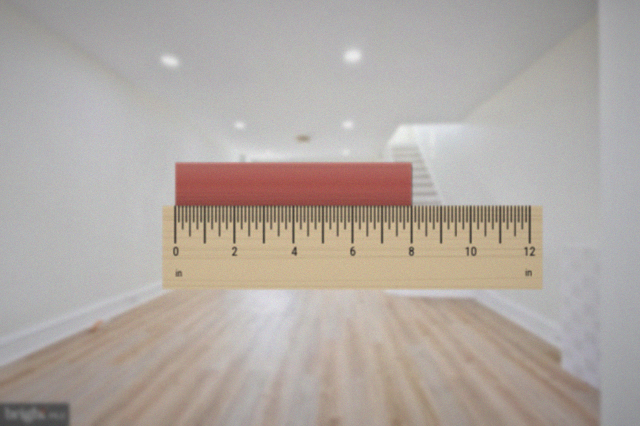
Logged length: 8 in
